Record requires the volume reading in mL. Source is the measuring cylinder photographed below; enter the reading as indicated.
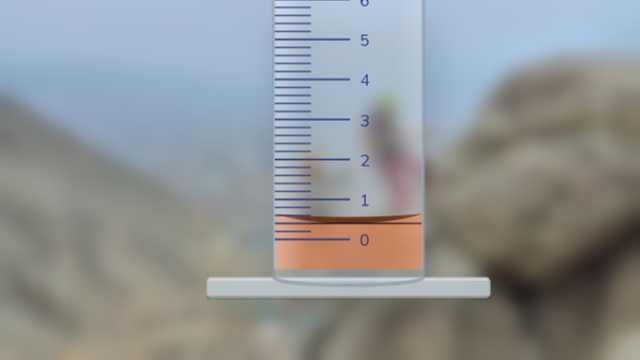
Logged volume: 0.4 mL
